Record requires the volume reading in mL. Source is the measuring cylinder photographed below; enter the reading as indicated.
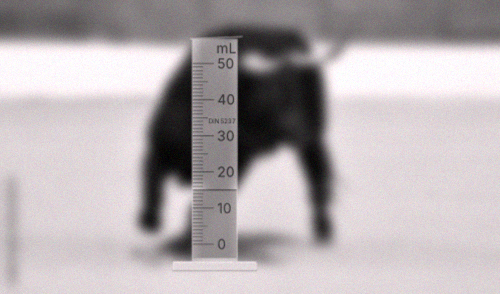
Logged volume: 15 mL
